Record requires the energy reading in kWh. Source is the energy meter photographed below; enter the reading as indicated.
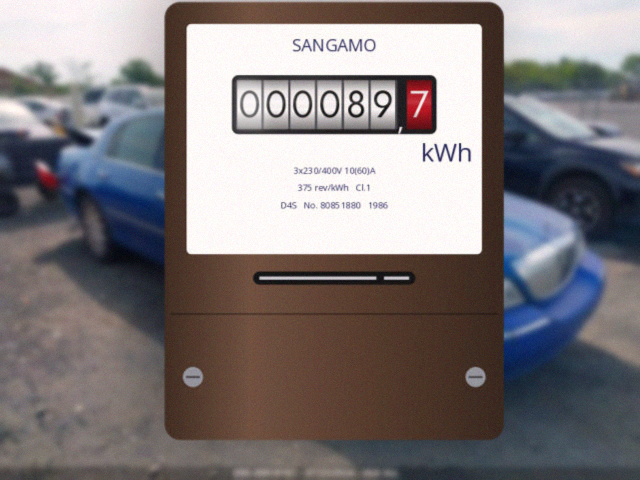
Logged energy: 89.7 kWh
